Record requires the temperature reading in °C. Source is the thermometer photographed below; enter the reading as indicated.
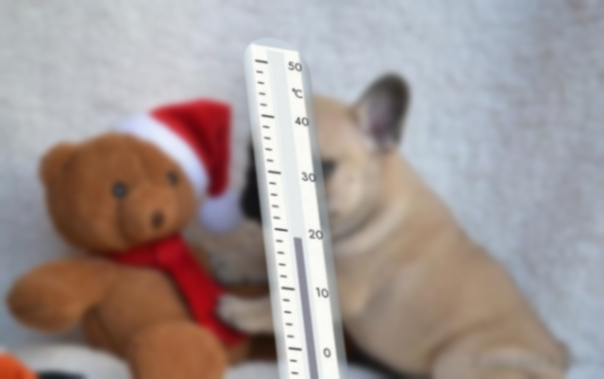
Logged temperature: 19 °C
